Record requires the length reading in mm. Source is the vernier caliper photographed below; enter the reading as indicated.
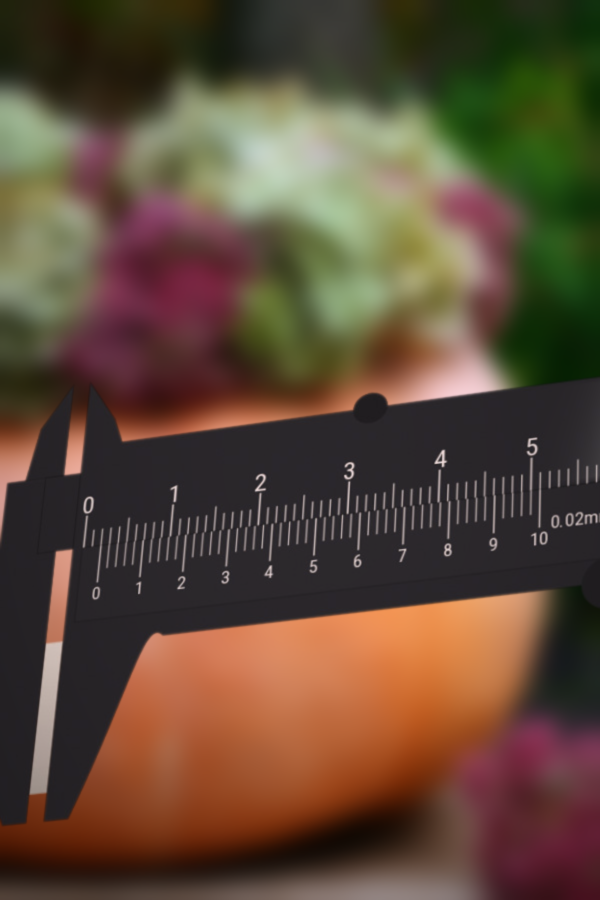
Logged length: 2.0 mm
